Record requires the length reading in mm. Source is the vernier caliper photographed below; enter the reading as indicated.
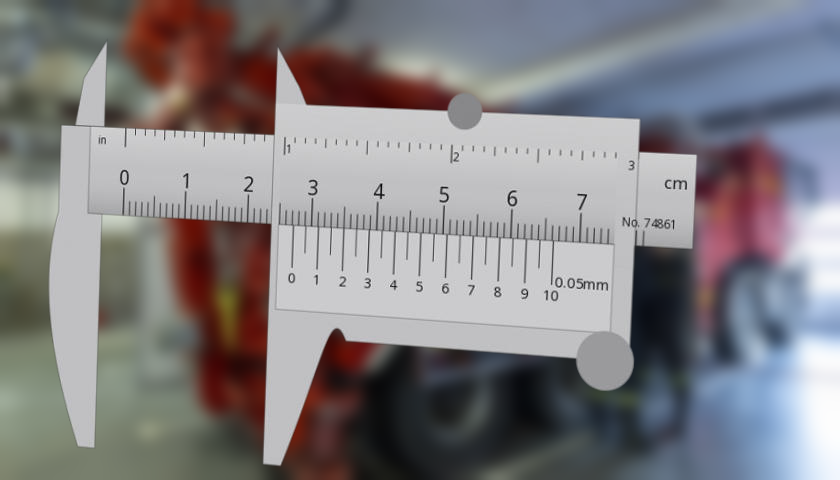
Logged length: 27.2 mm
